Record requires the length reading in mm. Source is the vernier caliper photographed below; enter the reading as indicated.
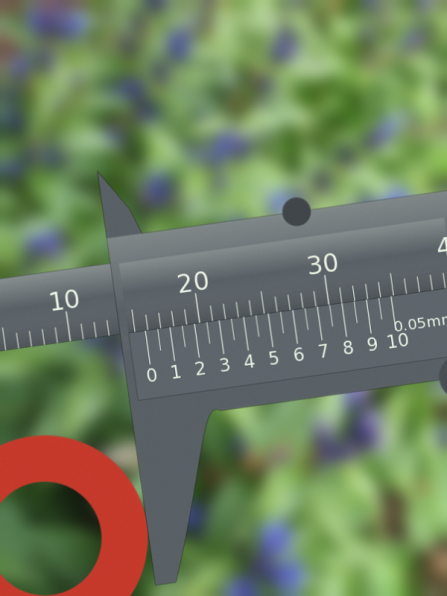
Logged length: 15.8 mm
